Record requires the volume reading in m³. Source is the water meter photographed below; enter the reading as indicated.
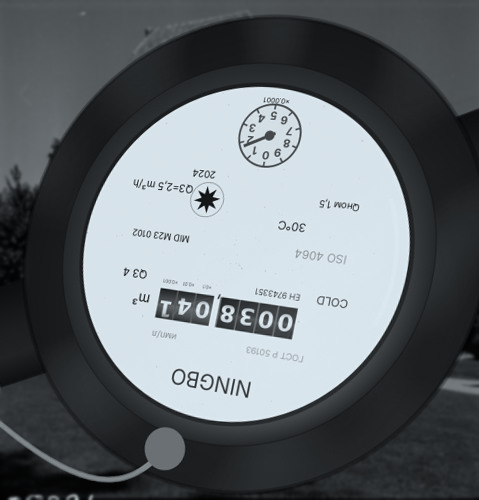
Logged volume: 38.0411 m³
